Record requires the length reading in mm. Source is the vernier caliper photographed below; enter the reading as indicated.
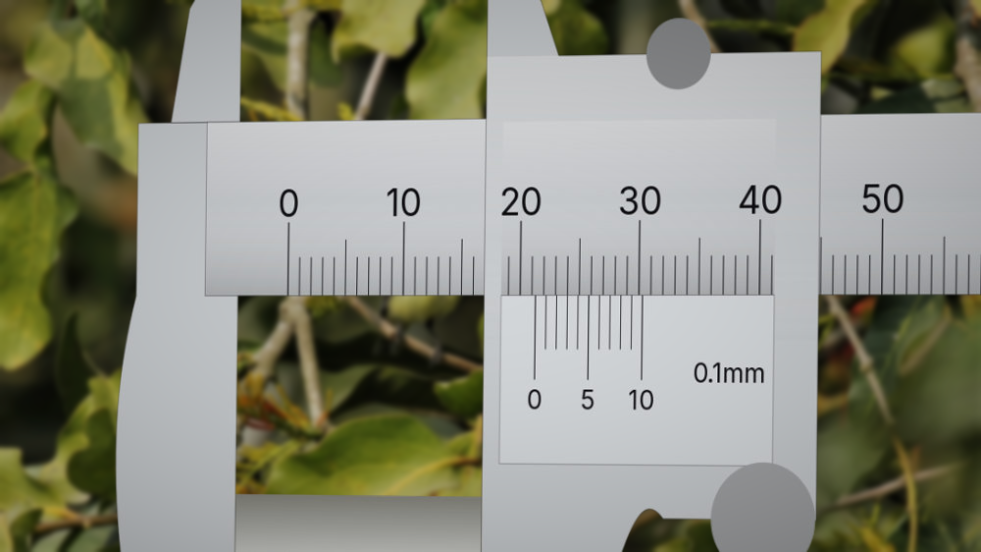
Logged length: 21.3 mm
